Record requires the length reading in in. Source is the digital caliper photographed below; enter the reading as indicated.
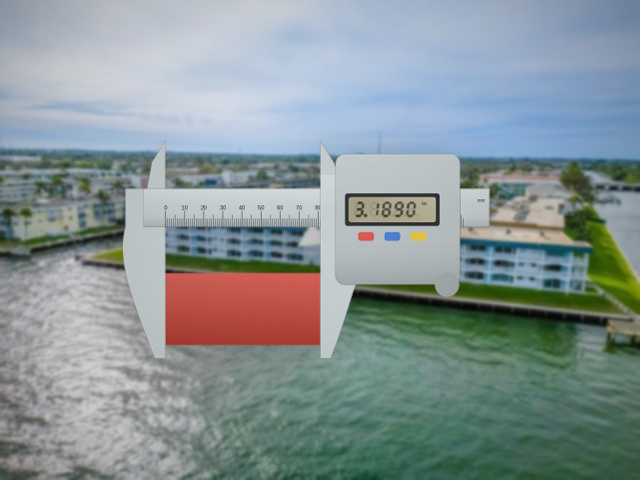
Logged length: 3.1890 in
